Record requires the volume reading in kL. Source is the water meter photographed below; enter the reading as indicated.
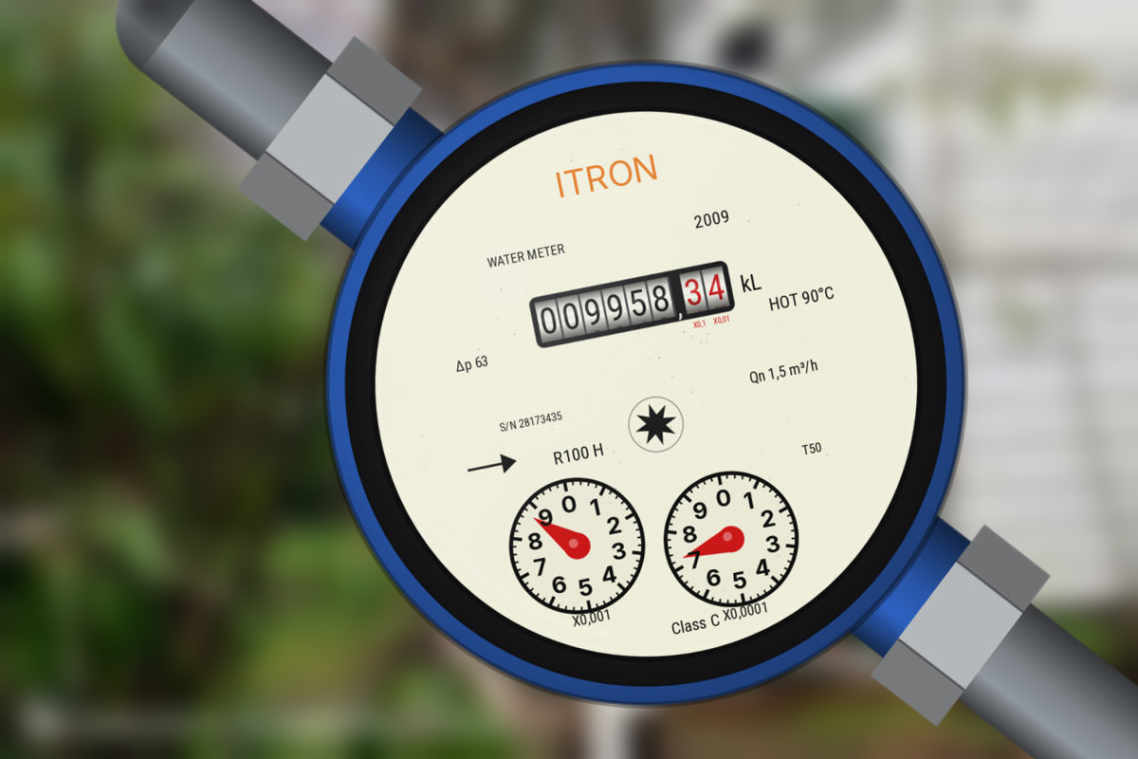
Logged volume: 9958.3487 kL
